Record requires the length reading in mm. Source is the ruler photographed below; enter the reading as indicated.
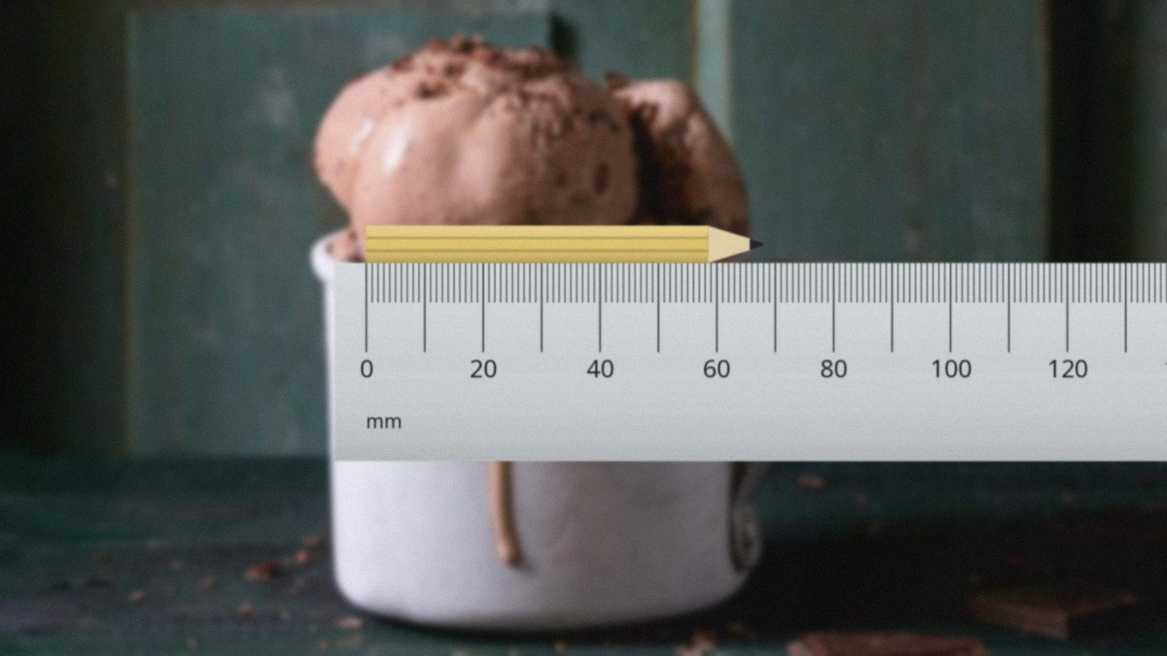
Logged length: 68 mm
